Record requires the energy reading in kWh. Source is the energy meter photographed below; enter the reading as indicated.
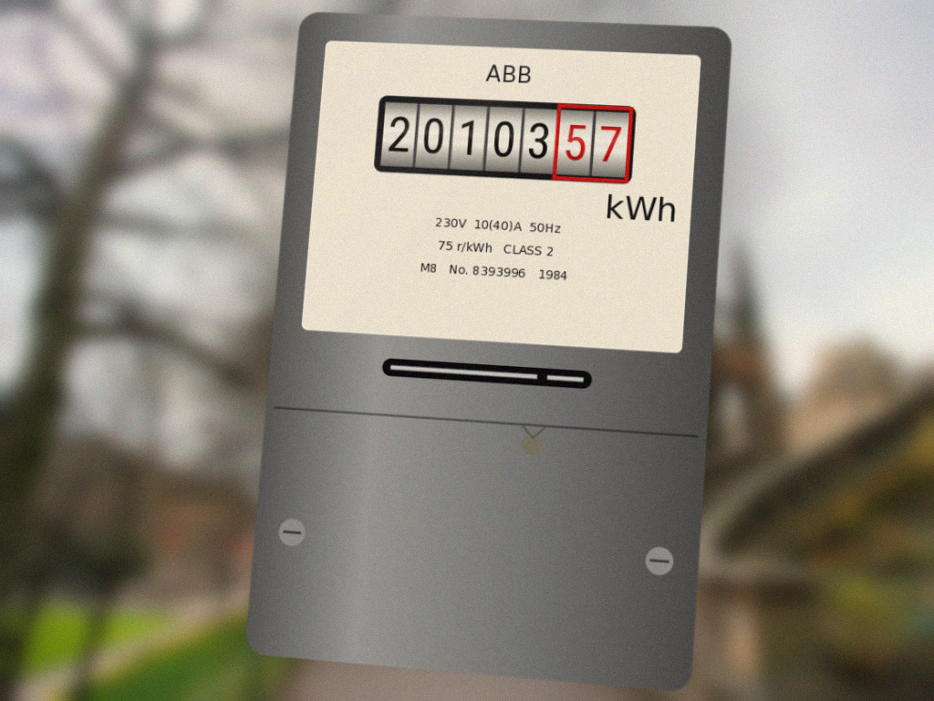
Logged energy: 20103.57 kWh
